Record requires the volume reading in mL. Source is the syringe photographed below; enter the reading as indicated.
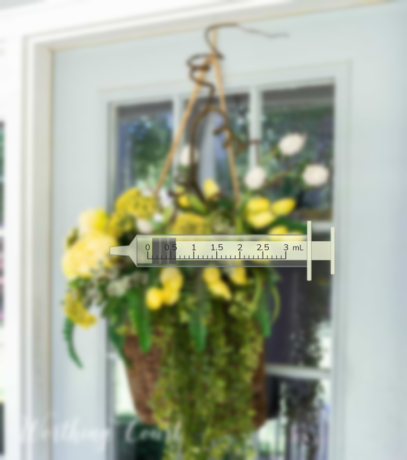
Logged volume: 0.1 mL
